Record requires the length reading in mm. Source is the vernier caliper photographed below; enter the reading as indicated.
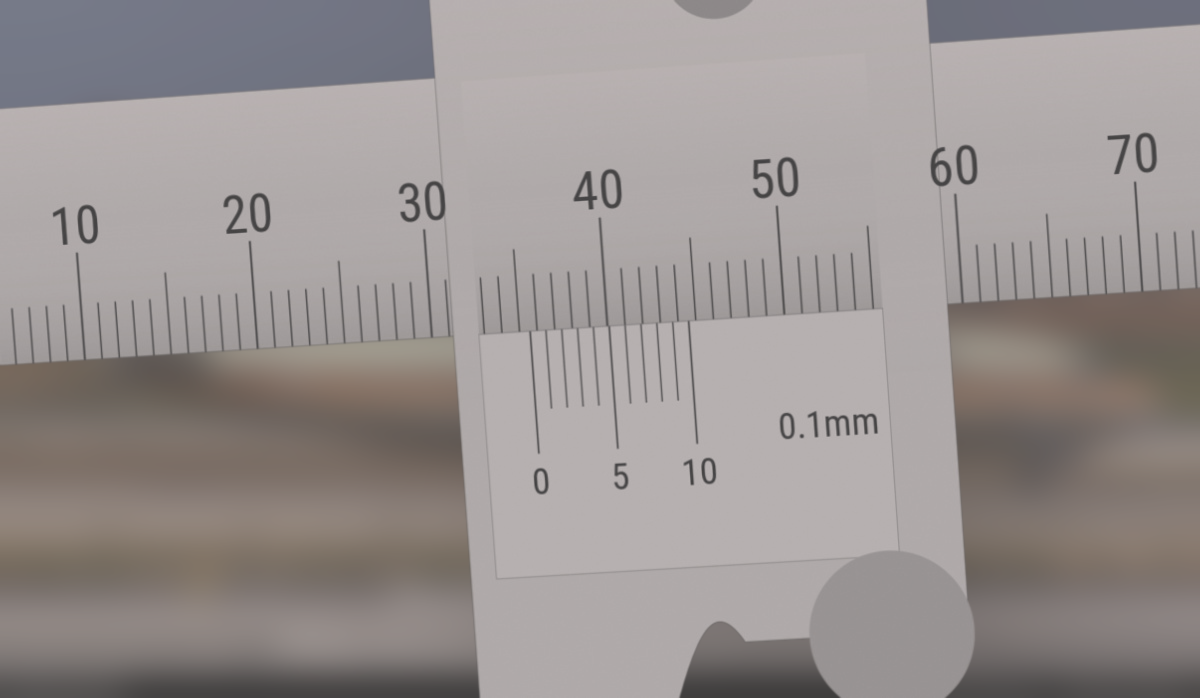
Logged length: 35.6 mm
